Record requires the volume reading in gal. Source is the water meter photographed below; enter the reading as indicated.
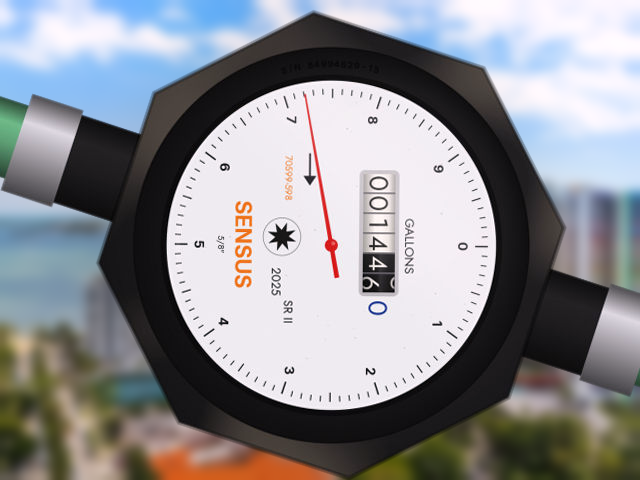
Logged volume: 14457.2 gal
